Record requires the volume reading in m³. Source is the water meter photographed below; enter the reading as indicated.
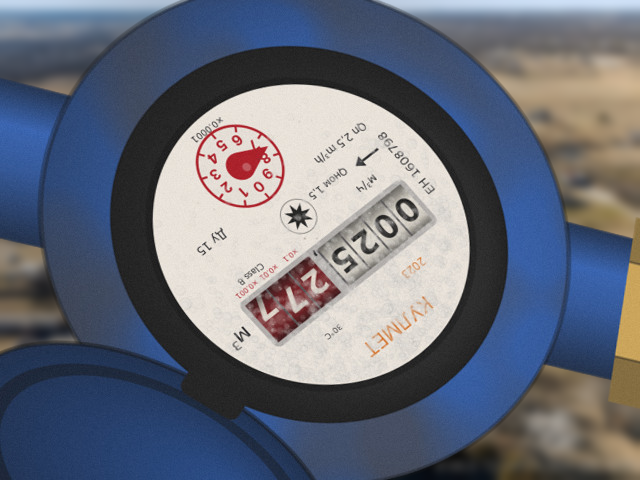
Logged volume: 25.2767 m³
